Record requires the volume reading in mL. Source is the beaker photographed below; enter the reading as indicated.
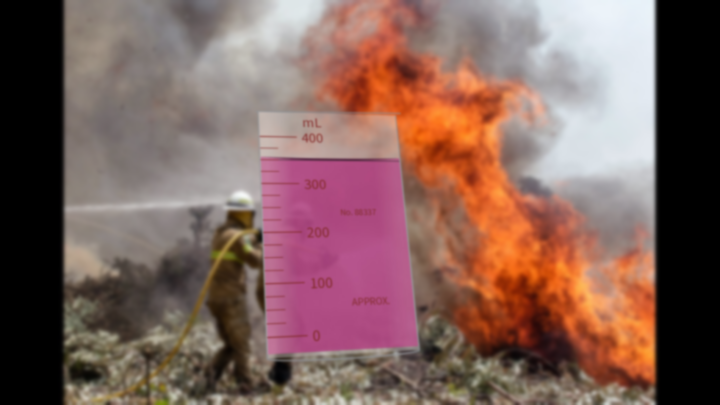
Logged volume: 350 mL
